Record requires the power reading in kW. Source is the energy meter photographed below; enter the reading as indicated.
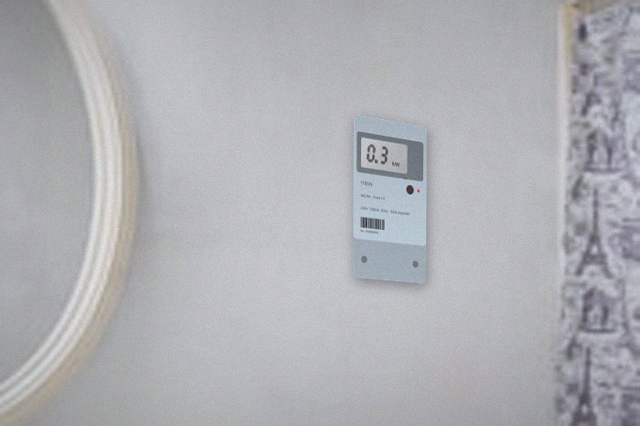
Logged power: 0.3 kW
